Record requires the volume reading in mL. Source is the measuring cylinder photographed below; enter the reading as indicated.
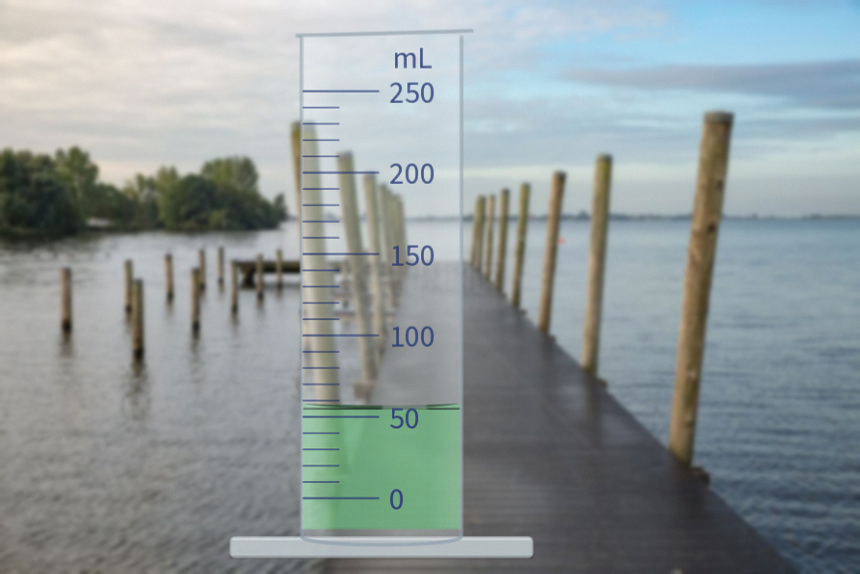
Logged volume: 55 mL
